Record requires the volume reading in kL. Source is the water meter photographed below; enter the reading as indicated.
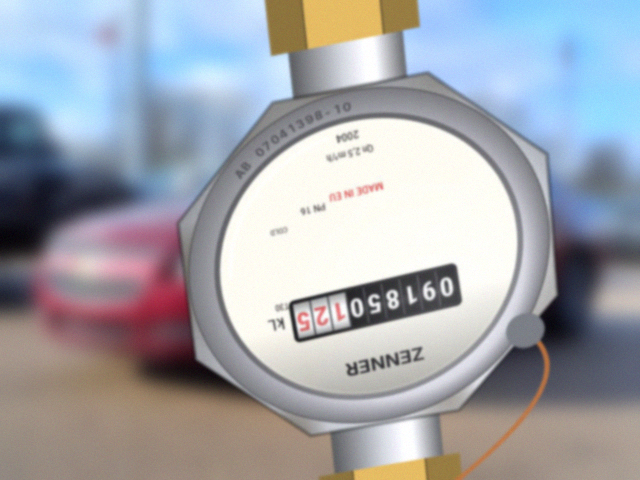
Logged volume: 91850.125 kL
